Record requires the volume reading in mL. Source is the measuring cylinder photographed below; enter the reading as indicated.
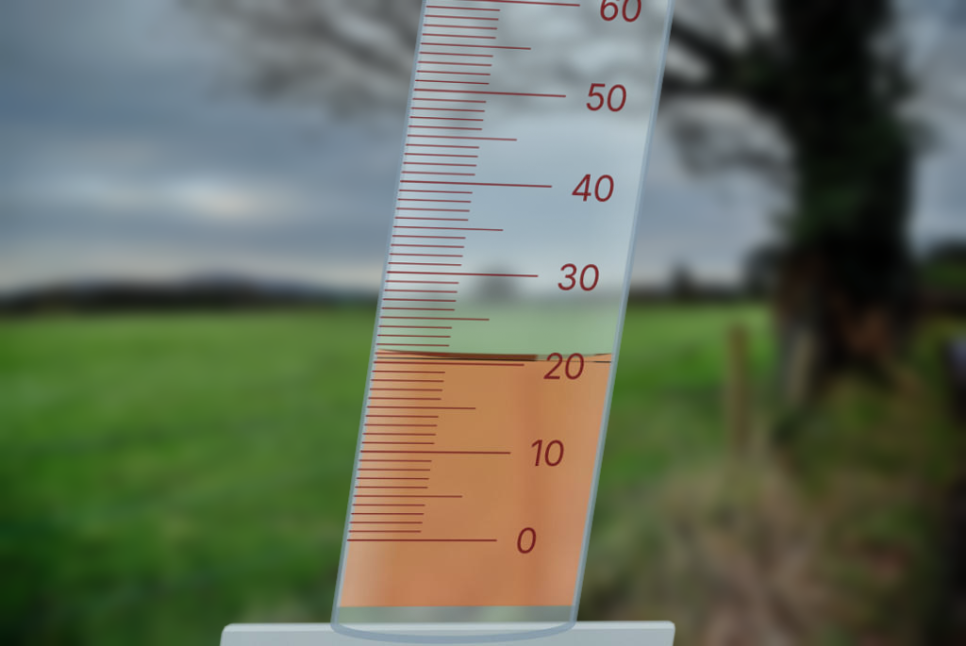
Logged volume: 20.5 mL
